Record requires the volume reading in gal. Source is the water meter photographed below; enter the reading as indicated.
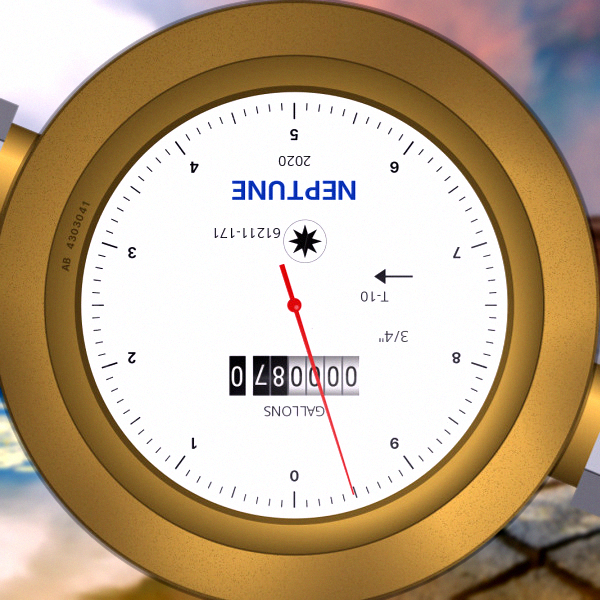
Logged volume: 869.5 gal
